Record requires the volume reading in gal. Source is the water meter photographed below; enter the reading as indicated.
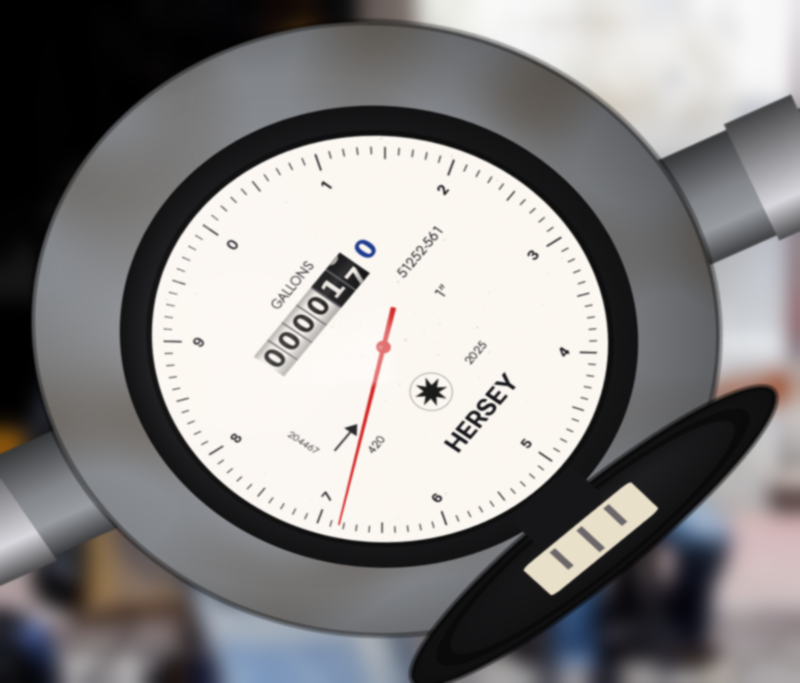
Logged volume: 166.8 gal
